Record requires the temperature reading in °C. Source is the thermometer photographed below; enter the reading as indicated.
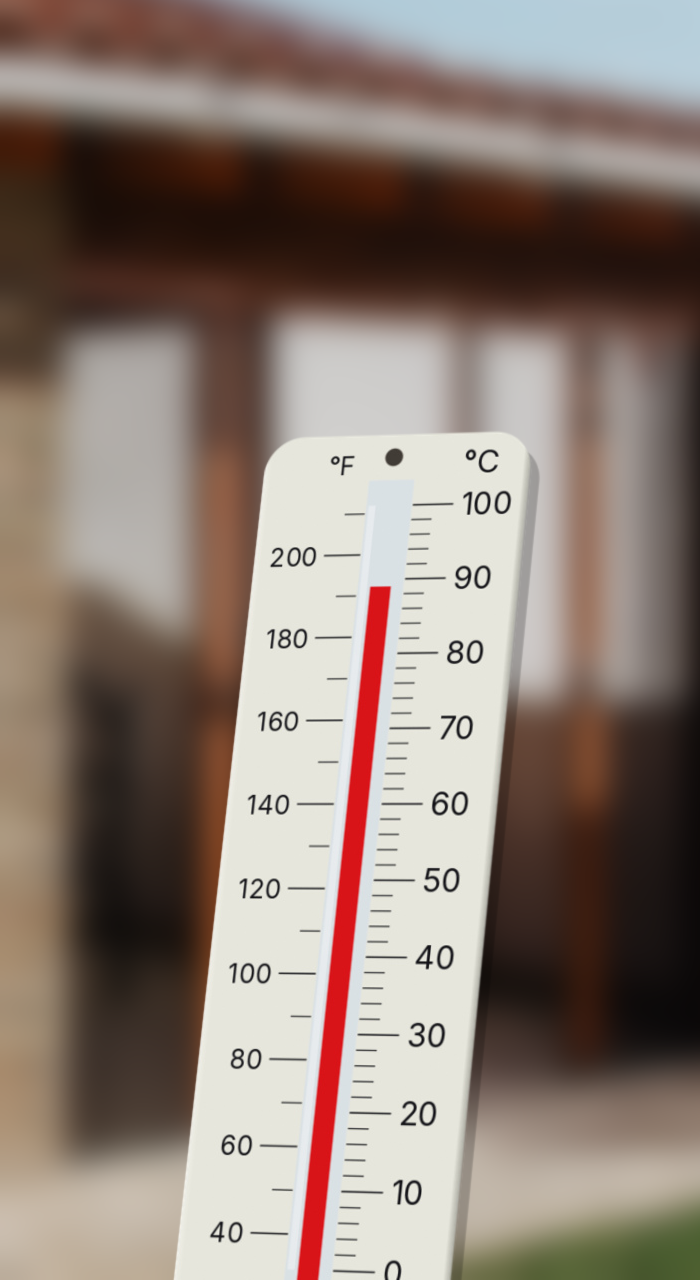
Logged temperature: 89 °C
